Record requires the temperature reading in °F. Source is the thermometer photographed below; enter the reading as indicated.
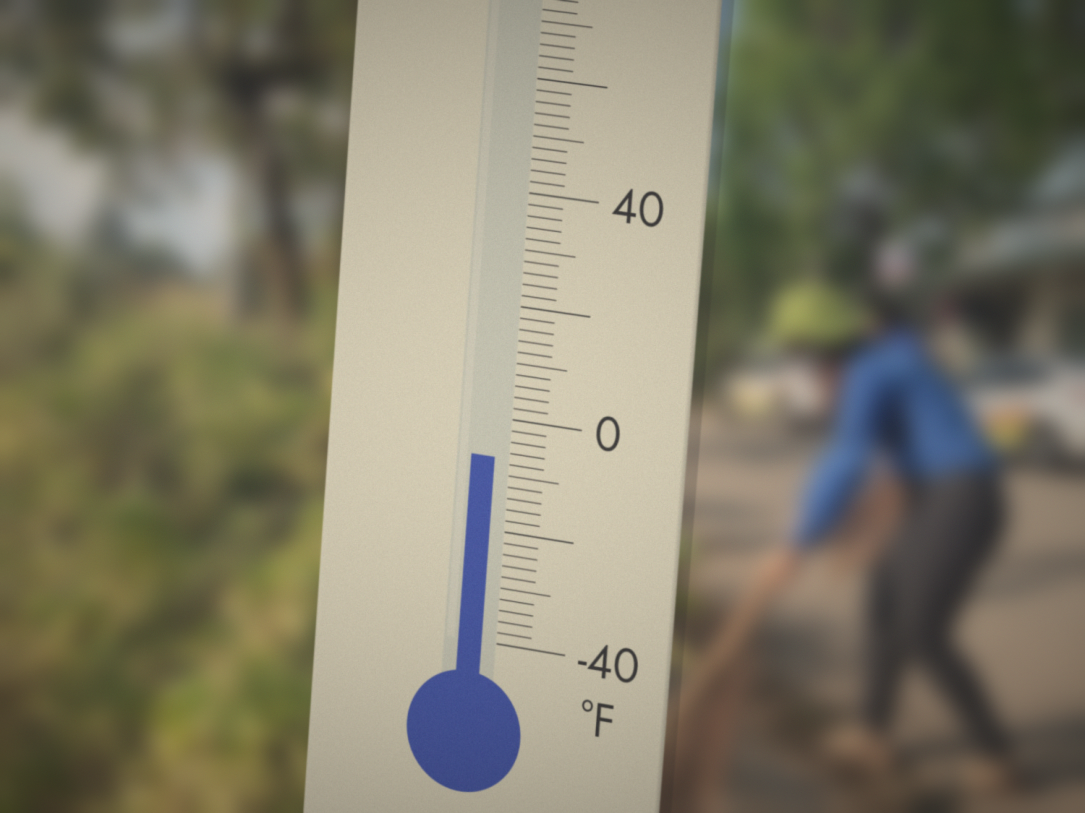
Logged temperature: -7 °F
